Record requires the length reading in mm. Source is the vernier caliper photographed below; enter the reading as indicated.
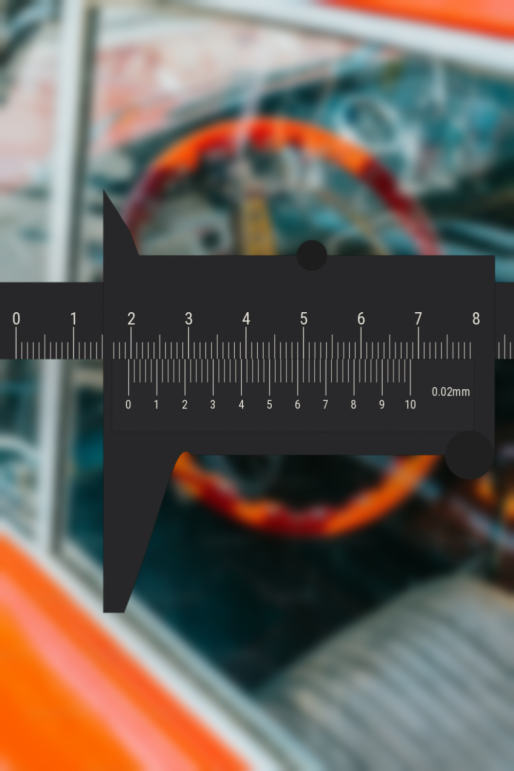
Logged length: 19.6 mm
